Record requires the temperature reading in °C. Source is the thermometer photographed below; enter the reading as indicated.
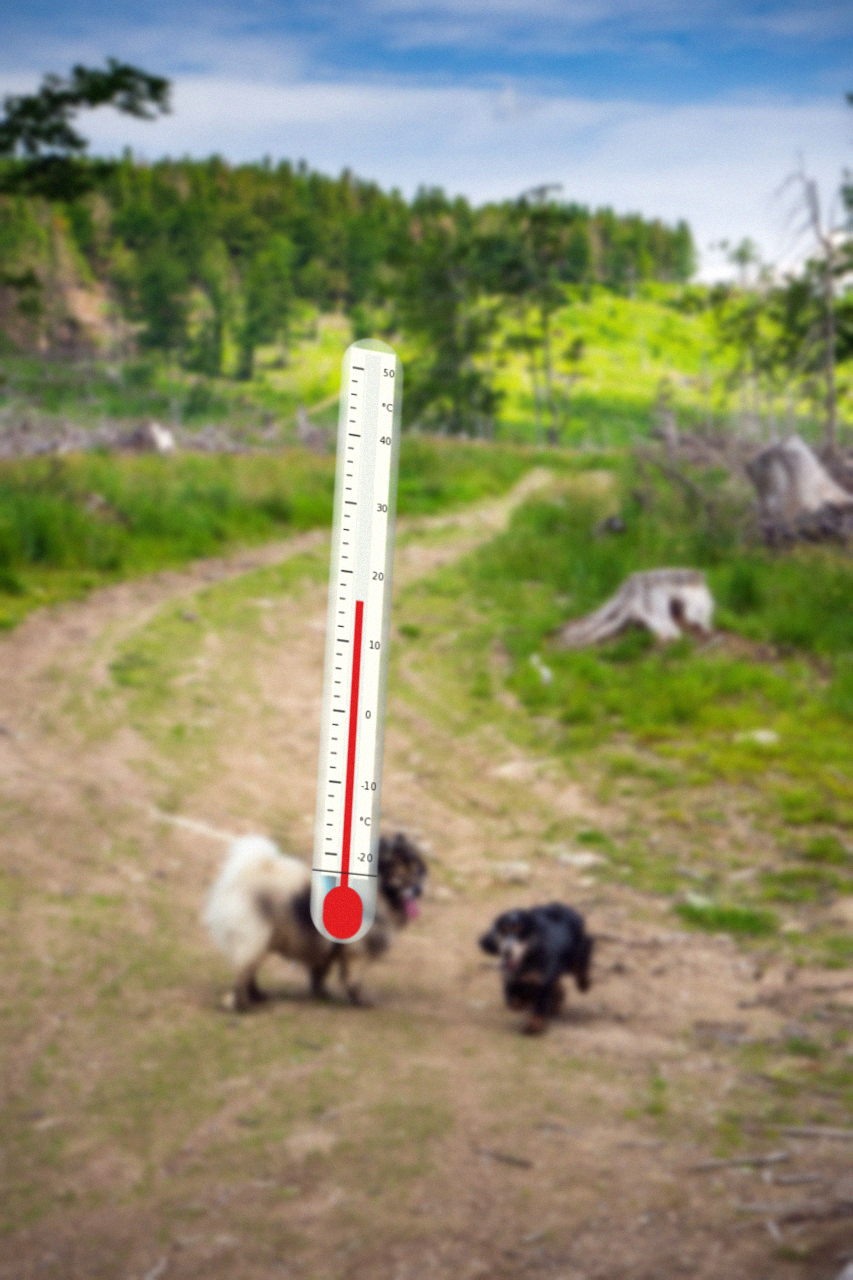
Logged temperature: 16 °C
